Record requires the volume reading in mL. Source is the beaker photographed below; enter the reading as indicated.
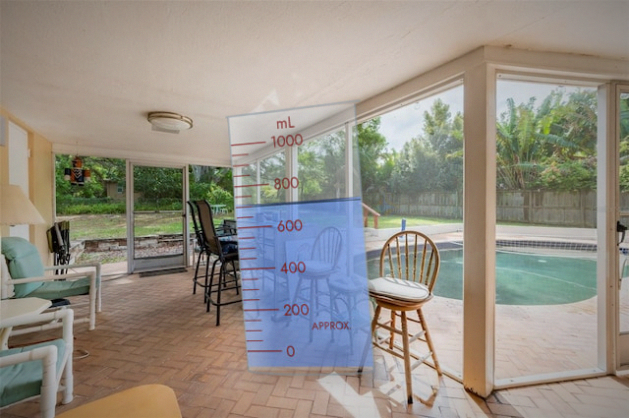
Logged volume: 700 mL
